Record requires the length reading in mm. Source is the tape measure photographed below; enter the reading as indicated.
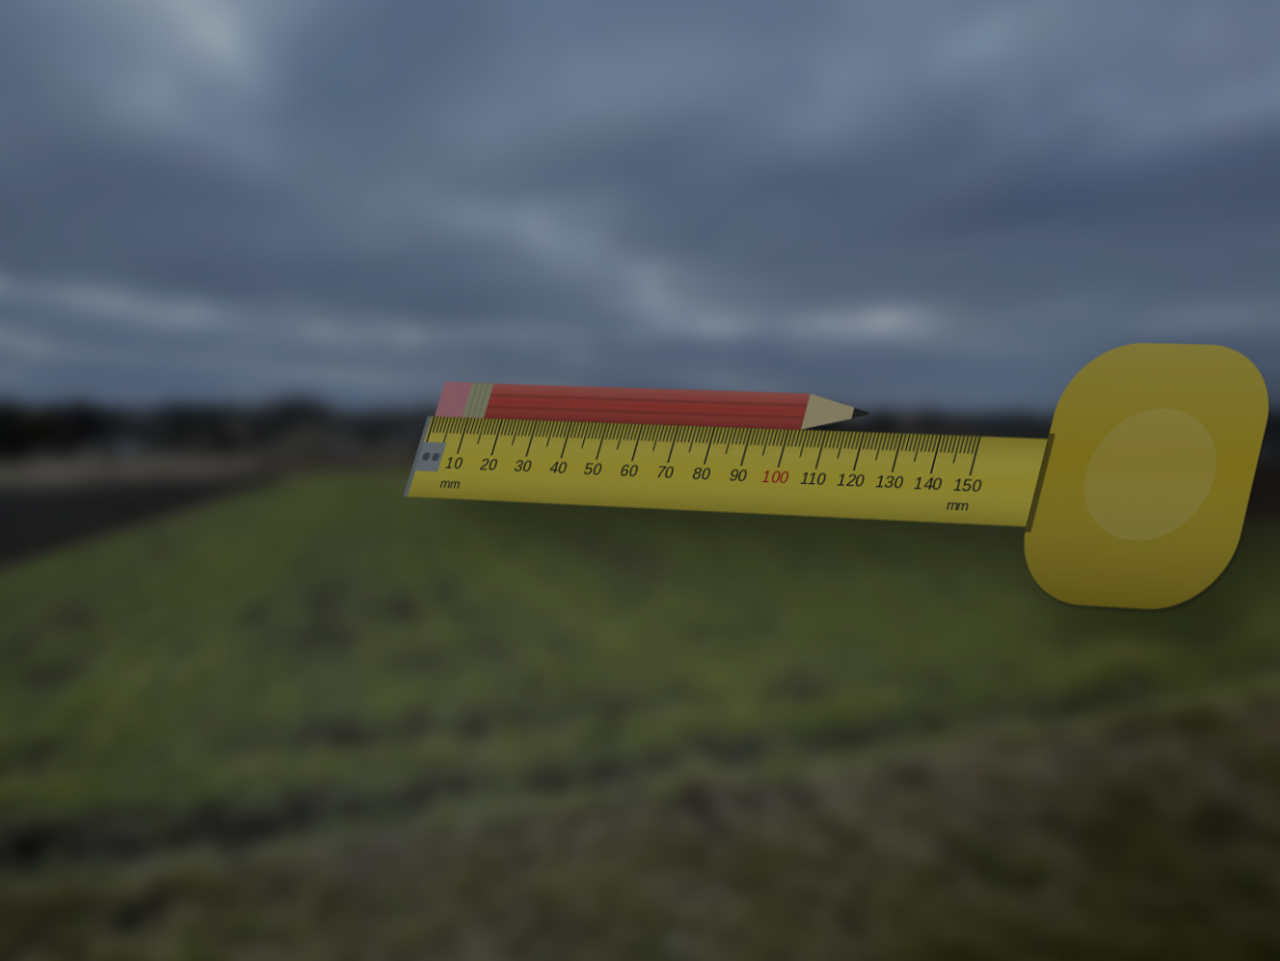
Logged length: 120 mm
